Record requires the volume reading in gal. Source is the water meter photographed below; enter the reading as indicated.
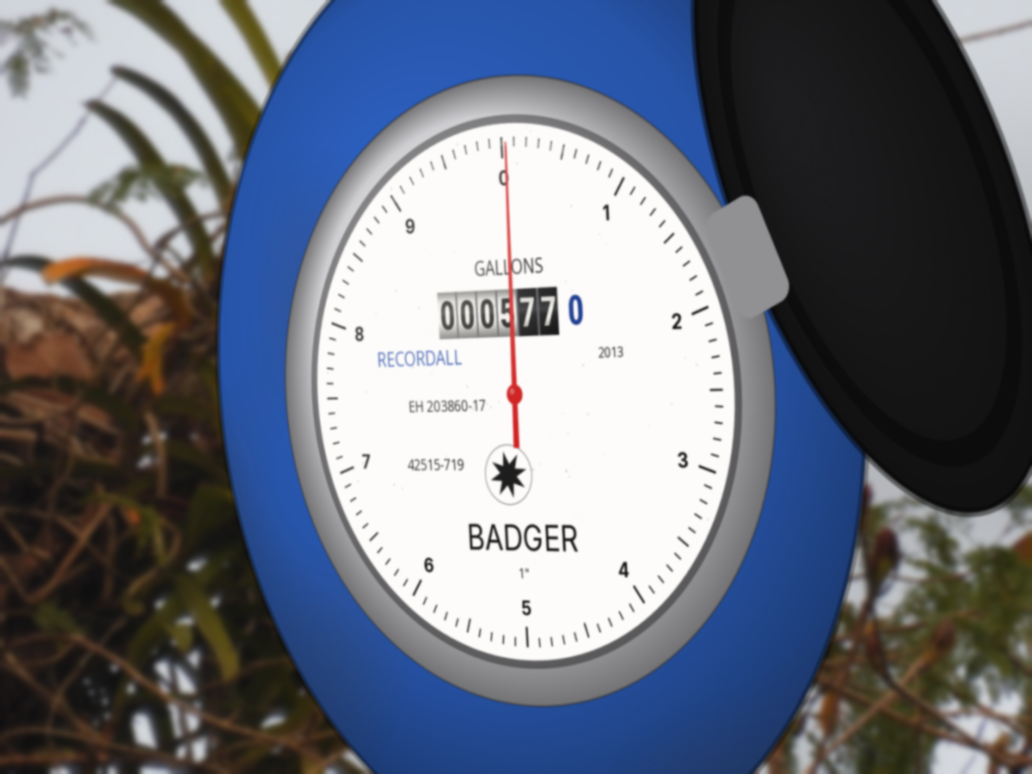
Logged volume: 5770.0 gal
